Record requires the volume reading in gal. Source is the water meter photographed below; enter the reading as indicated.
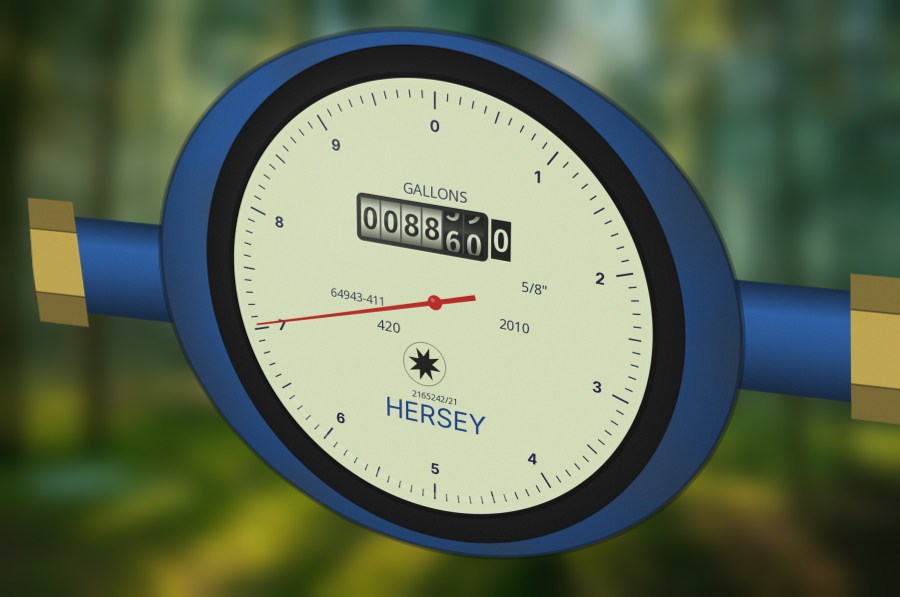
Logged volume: 88597.0 gal
